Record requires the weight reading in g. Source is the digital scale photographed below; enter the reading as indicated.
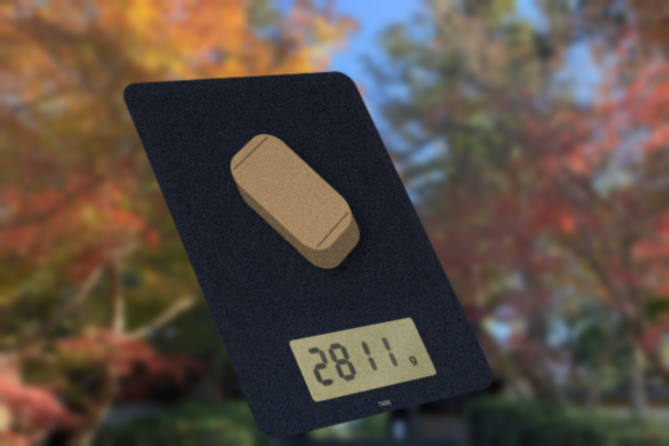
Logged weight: 2811 g
